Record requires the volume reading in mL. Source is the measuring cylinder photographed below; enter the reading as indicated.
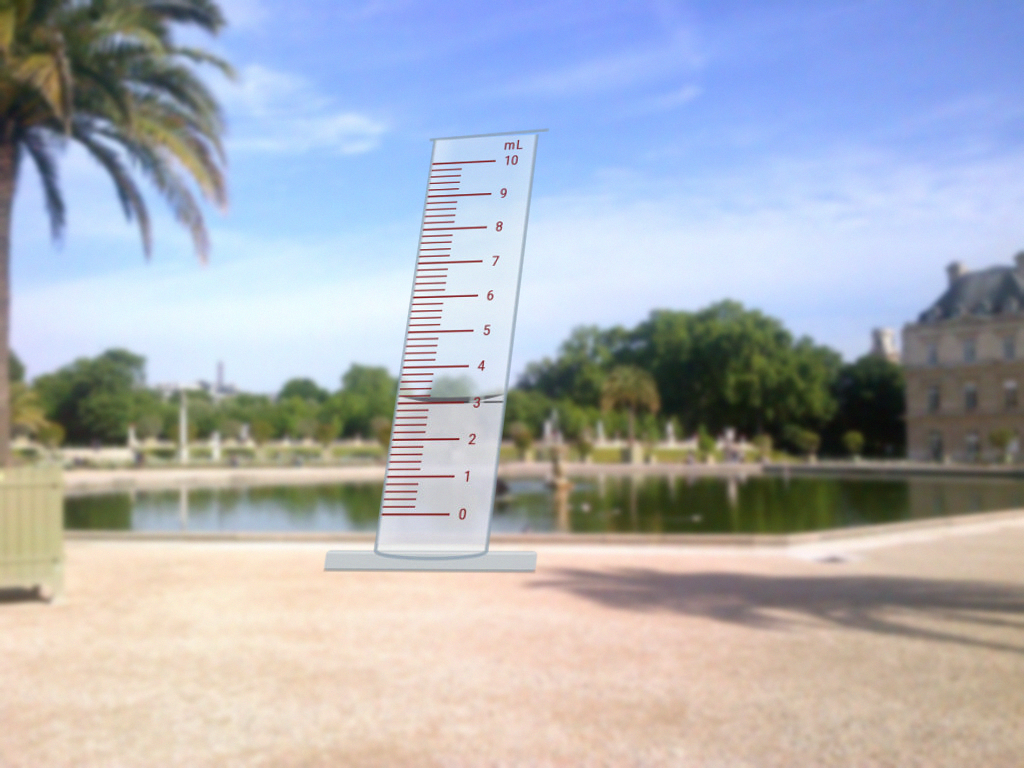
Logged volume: 3 mL
